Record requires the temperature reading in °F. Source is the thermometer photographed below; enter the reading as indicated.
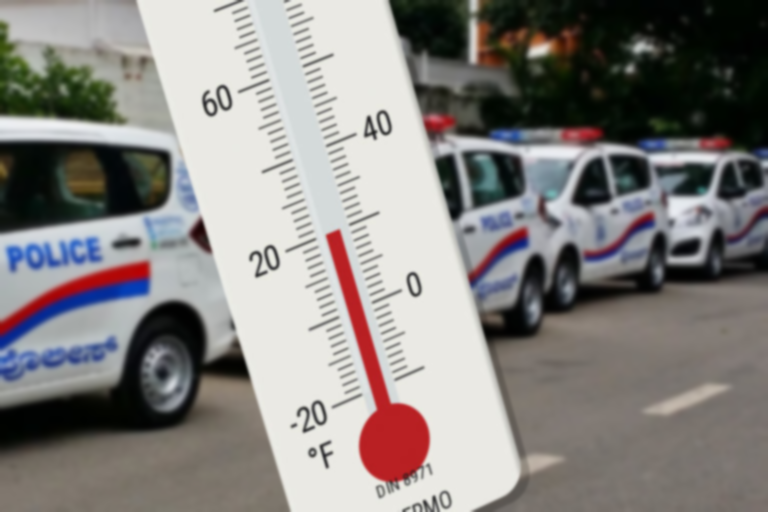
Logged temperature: 20 °F
